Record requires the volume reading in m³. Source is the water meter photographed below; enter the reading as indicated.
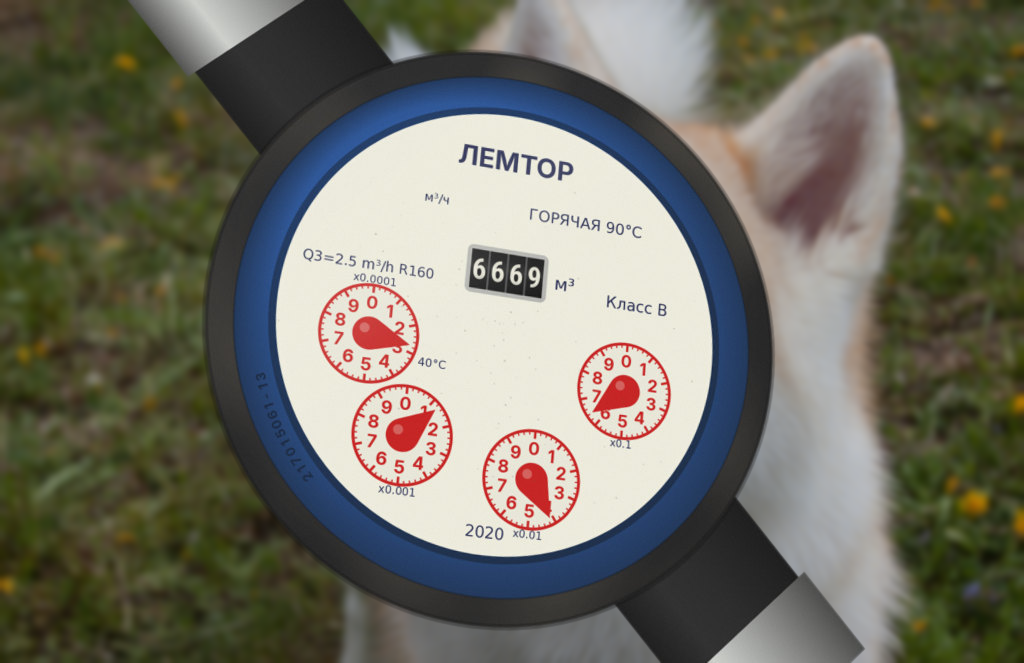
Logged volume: 6669.6412 m³
